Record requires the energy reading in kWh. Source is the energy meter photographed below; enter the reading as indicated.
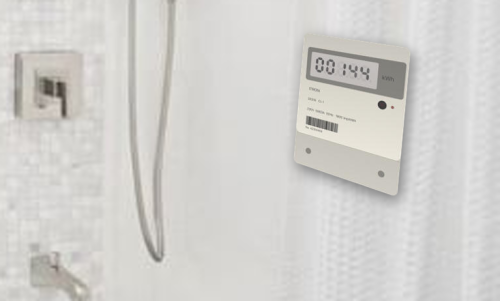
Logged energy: 144 kWh
